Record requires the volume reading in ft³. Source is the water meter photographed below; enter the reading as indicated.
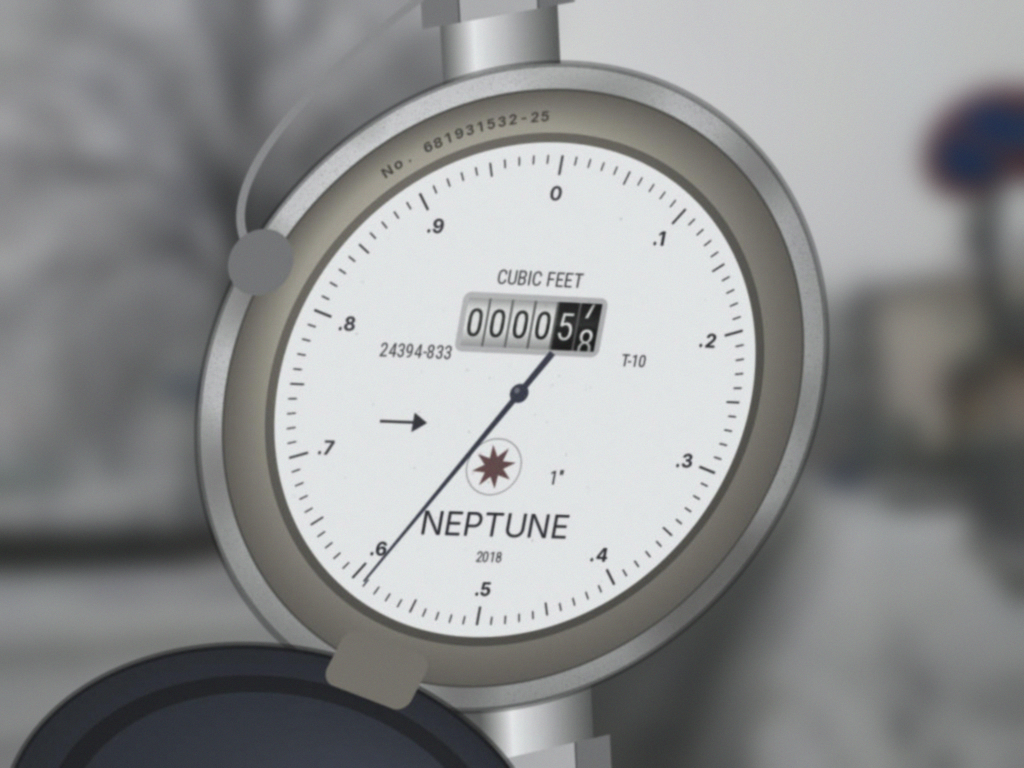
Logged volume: 57.59 ft³
